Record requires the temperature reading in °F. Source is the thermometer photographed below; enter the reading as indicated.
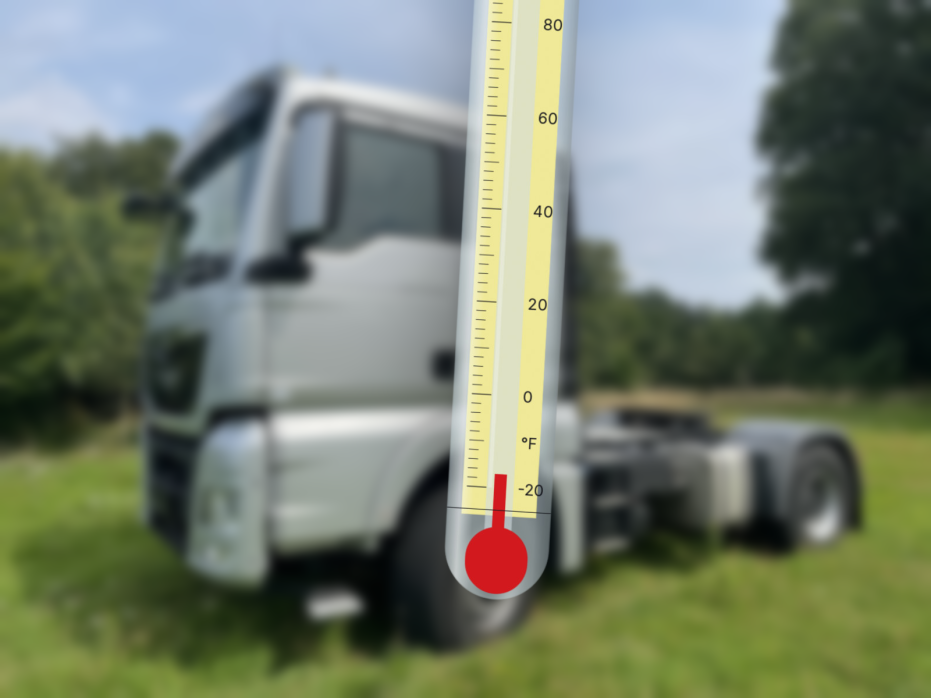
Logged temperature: -17 °F
